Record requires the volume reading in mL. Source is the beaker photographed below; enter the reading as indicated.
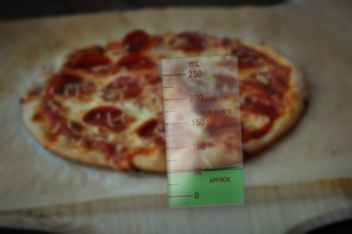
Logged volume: 50 mL
